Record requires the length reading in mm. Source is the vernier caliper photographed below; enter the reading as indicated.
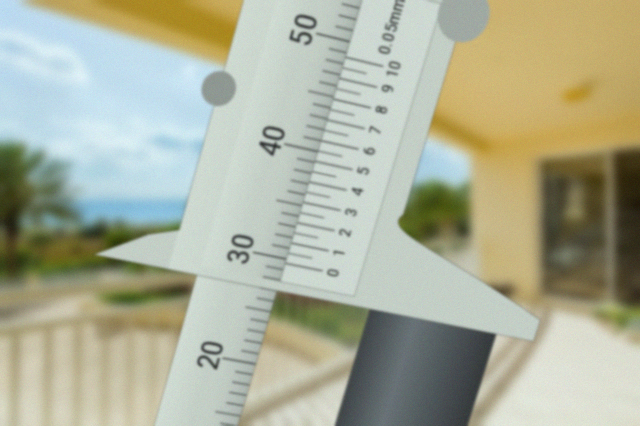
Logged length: 29.6 mm
